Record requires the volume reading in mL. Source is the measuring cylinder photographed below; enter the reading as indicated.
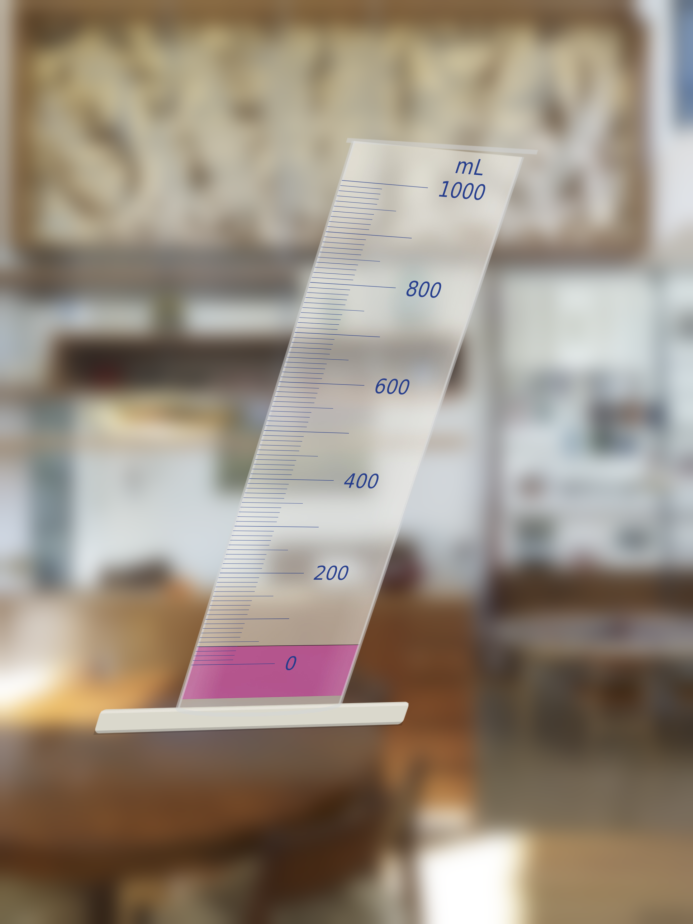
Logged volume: 40 mL
